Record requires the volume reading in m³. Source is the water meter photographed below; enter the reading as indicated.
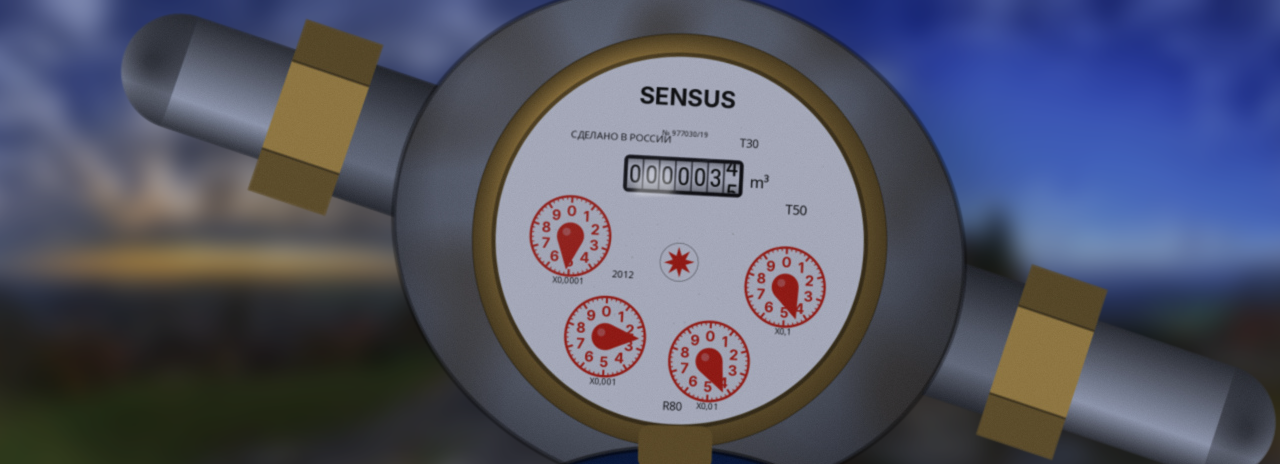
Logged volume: 34.4425 m³
